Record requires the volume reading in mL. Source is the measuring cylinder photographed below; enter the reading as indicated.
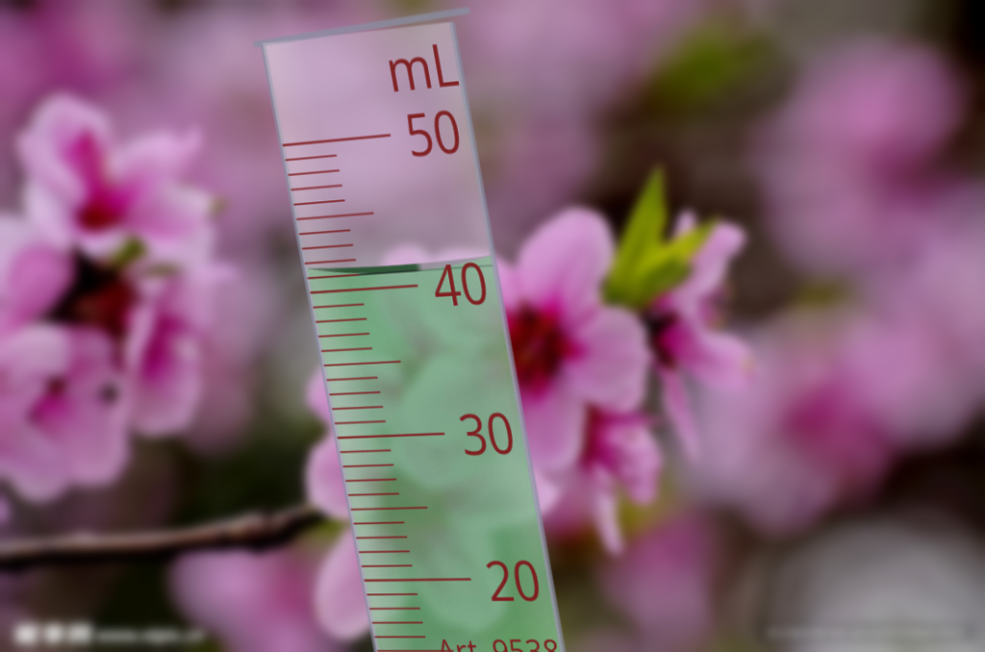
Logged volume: 41 mL
